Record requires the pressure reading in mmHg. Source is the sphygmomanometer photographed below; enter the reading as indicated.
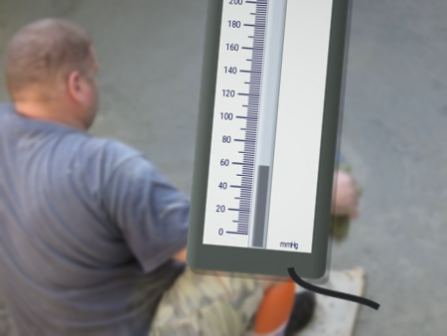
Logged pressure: 60 mmHg
